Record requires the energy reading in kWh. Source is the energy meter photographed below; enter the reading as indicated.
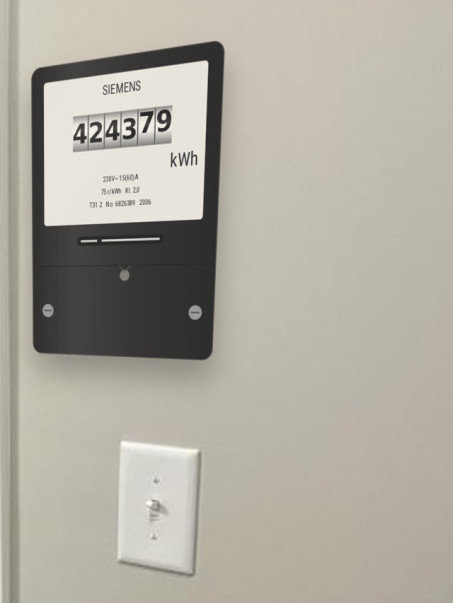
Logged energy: 424379 kWh
